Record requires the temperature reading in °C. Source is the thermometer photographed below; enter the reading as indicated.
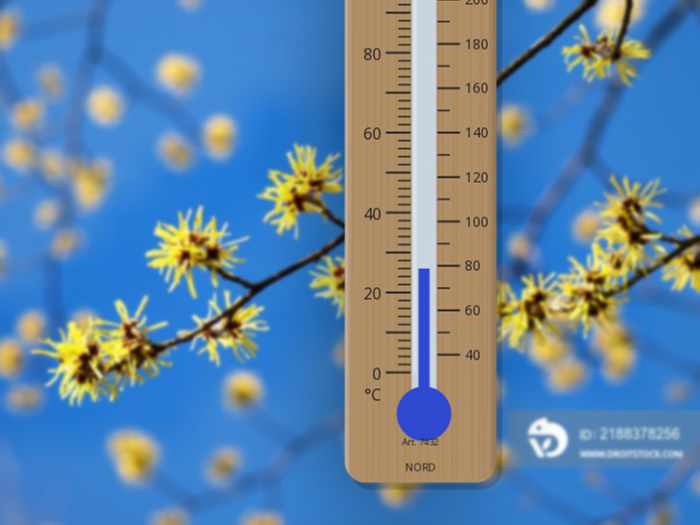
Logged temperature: 26 °C
